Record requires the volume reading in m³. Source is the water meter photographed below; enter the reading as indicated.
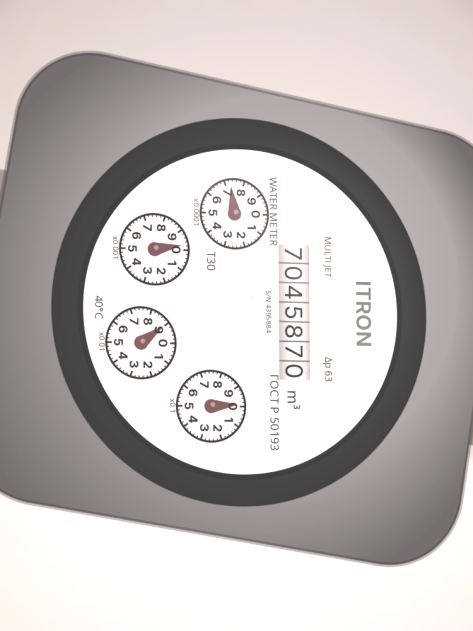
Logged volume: 7045869.9897 m³
